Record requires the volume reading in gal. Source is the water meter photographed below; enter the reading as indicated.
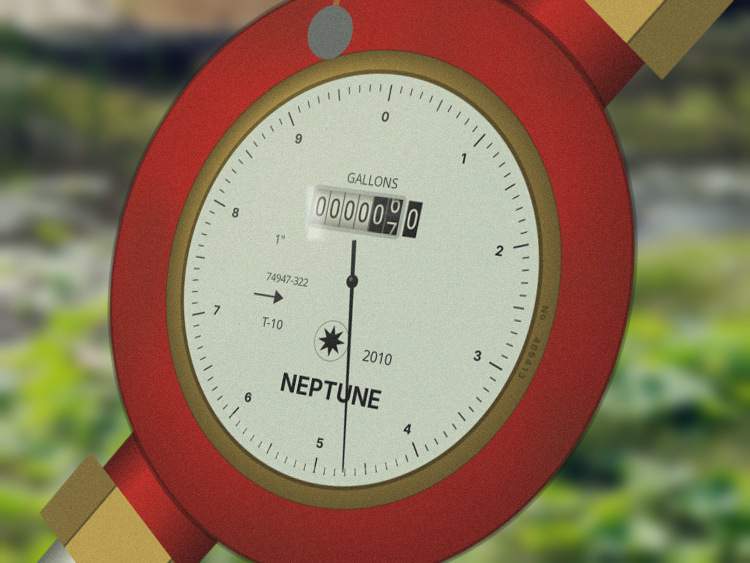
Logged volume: 64.7 gal
